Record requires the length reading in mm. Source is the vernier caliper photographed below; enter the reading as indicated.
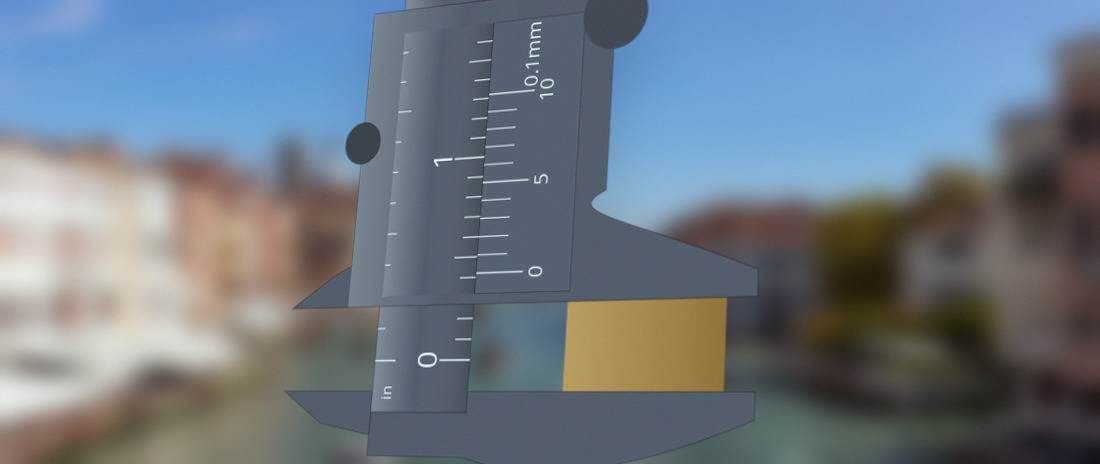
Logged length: 4.2 mm
